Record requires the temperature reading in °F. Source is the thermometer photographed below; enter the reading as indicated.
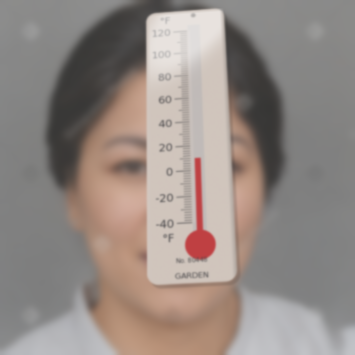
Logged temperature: 10 °F
